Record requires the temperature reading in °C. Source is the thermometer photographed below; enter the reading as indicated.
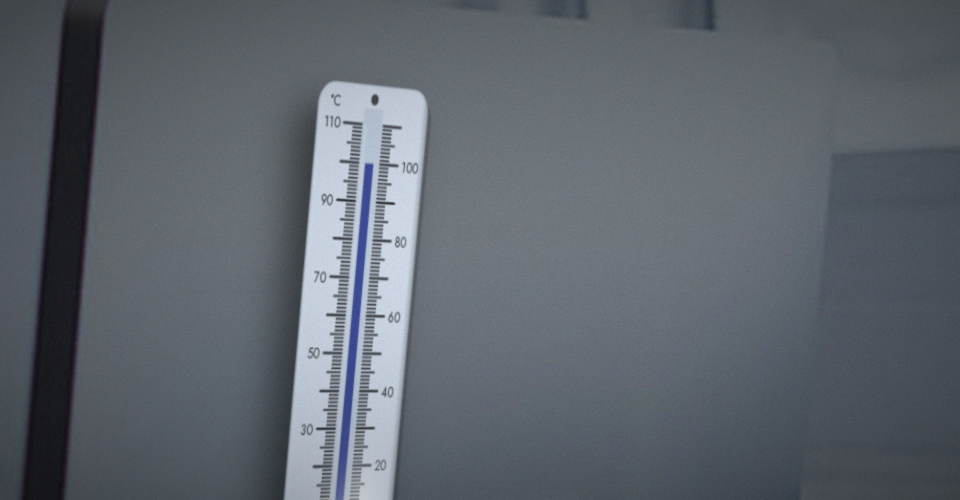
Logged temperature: 100 °C
